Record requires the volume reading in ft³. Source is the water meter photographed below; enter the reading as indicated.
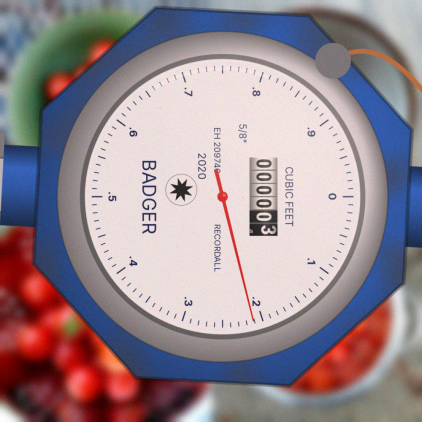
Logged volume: 3.21 ft³
